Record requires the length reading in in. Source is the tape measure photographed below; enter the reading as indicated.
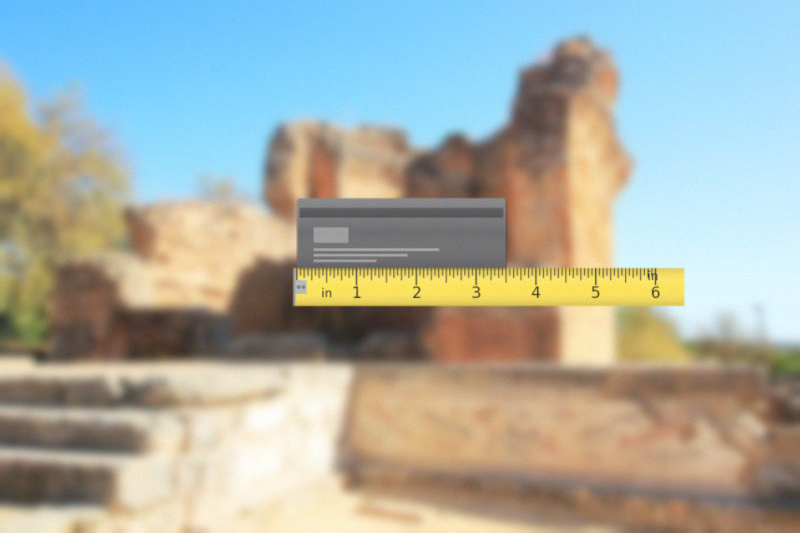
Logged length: 3.5 in
